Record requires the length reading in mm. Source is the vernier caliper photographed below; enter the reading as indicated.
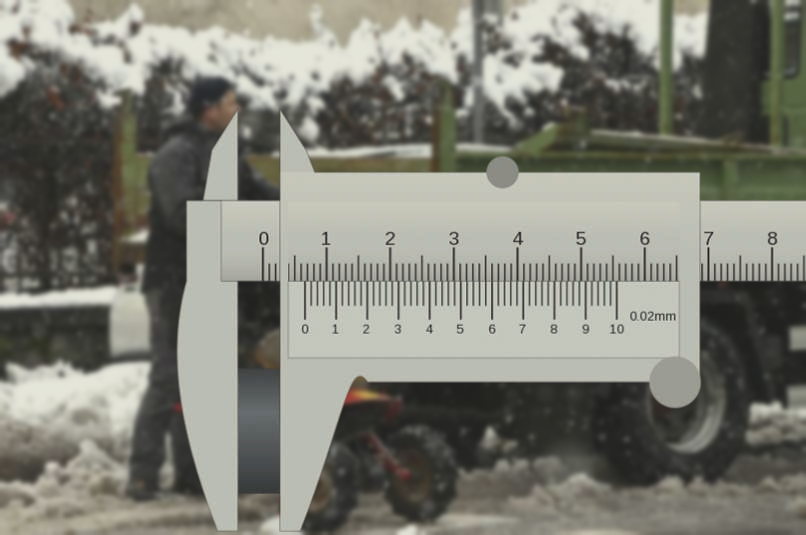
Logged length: 6.6 mm
